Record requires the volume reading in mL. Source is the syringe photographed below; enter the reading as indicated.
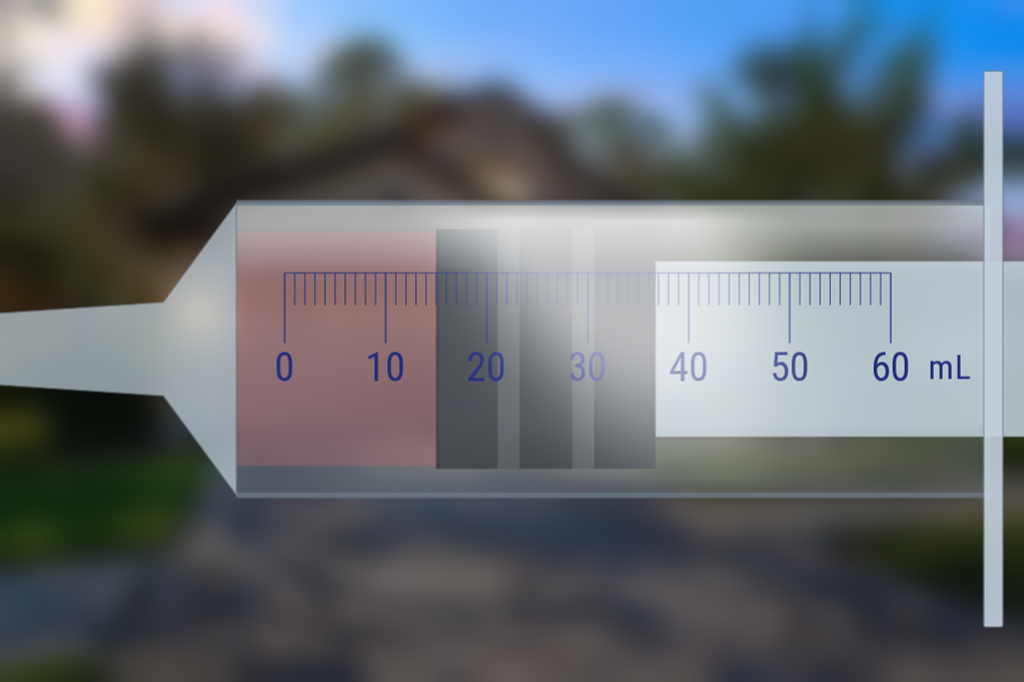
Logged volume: 15 mL
